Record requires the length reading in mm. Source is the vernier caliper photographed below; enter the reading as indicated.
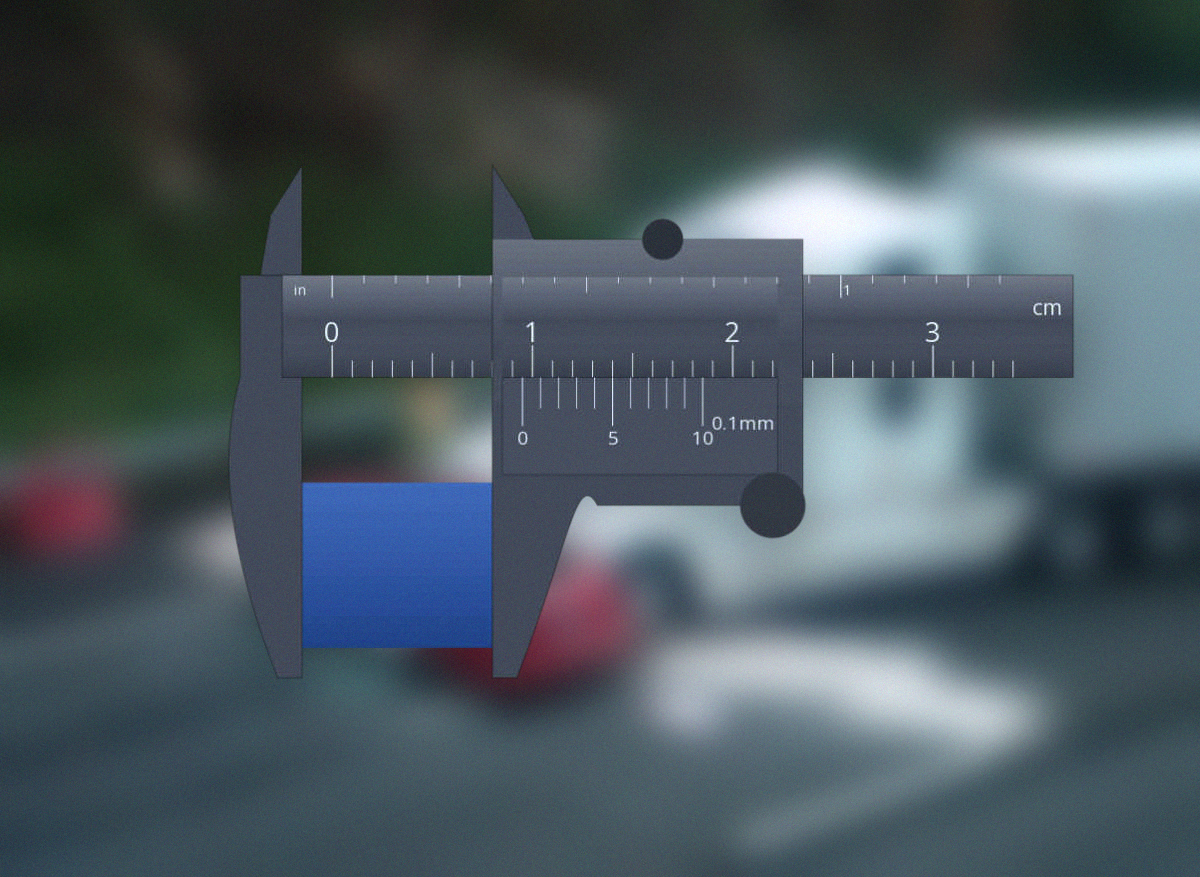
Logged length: 9.5 mm
